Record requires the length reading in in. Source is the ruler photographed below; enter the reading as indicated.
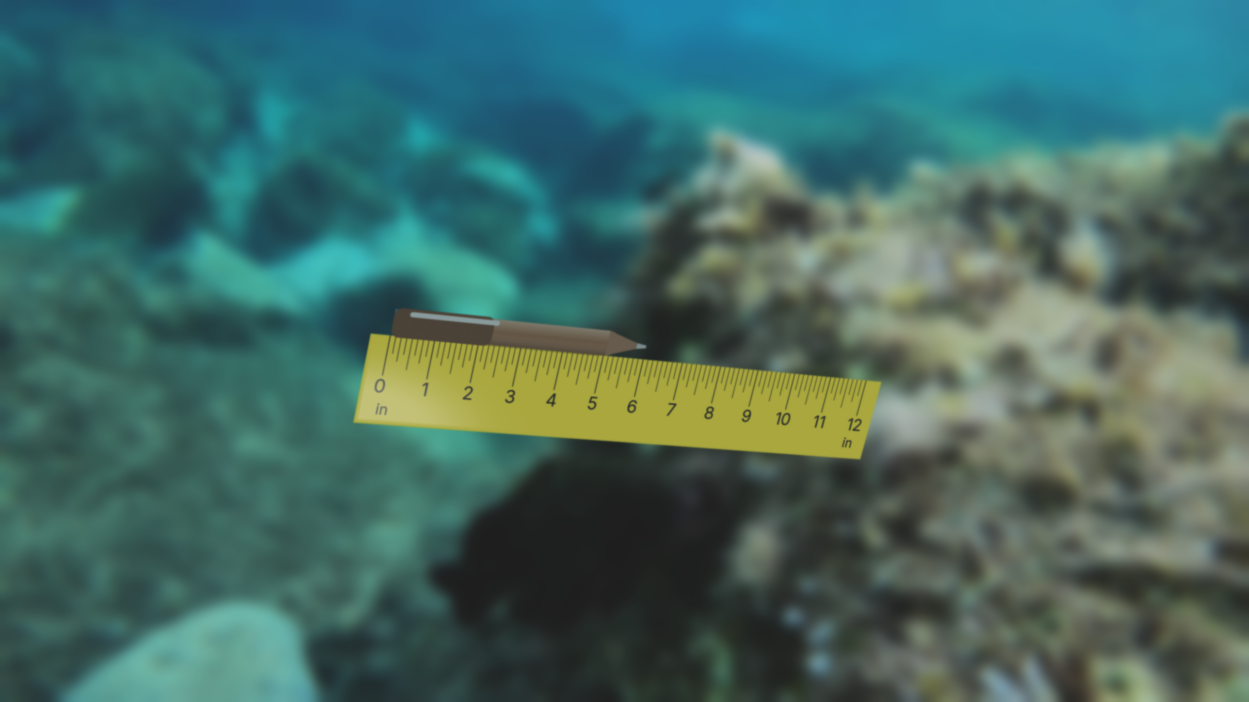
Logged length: 6 in
